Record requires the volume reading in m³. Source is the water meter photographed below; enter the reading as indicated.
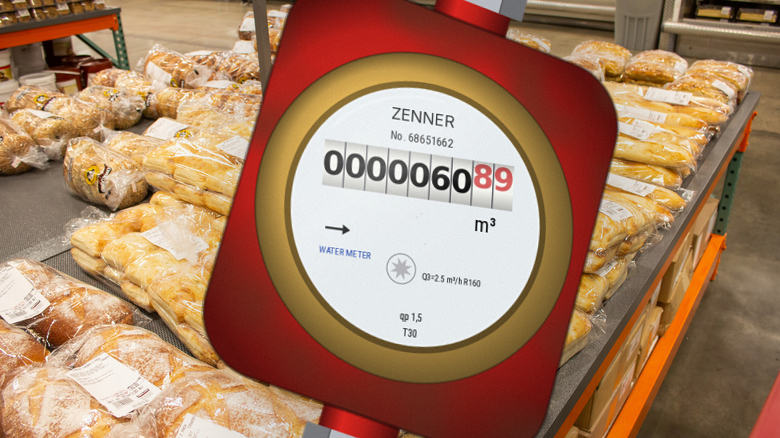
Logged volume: 60.89 m³
